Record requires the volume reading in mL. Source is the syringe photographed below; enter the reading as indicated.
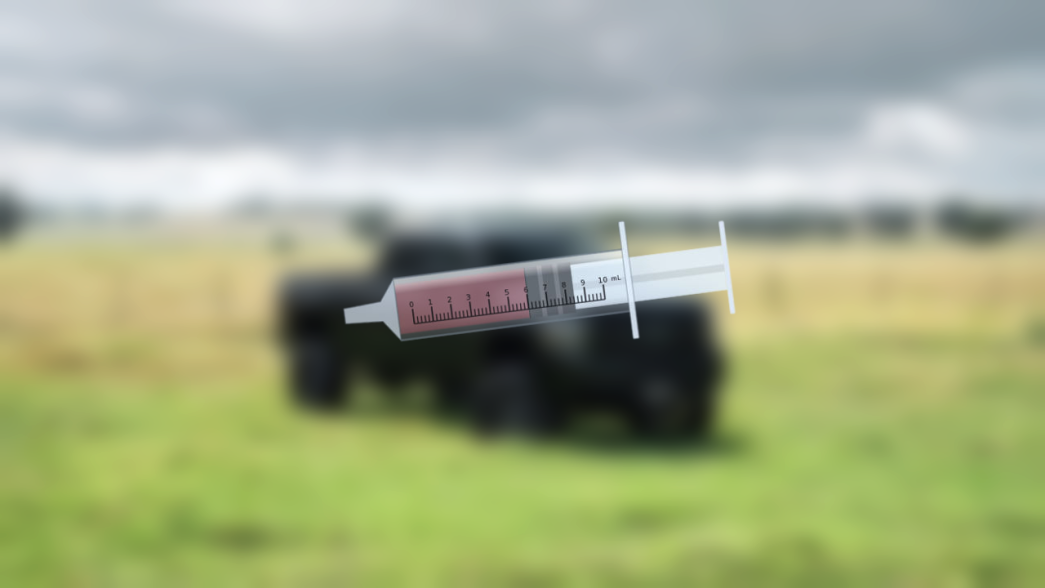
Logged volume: 6 mL
